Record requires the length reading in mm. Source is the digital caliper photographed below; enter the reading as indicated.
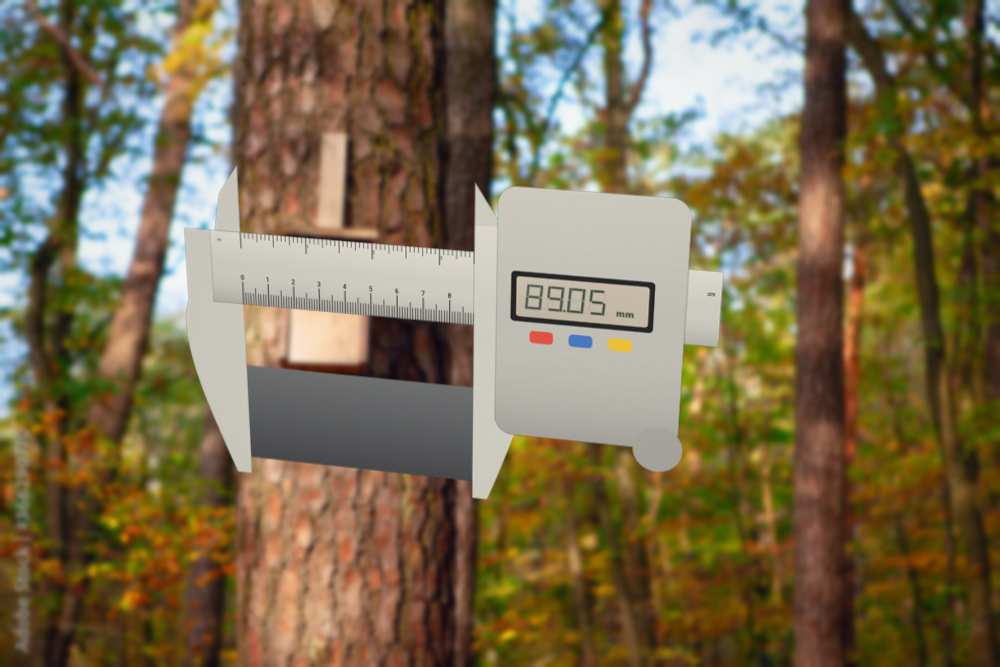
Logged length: 89.05 mm
